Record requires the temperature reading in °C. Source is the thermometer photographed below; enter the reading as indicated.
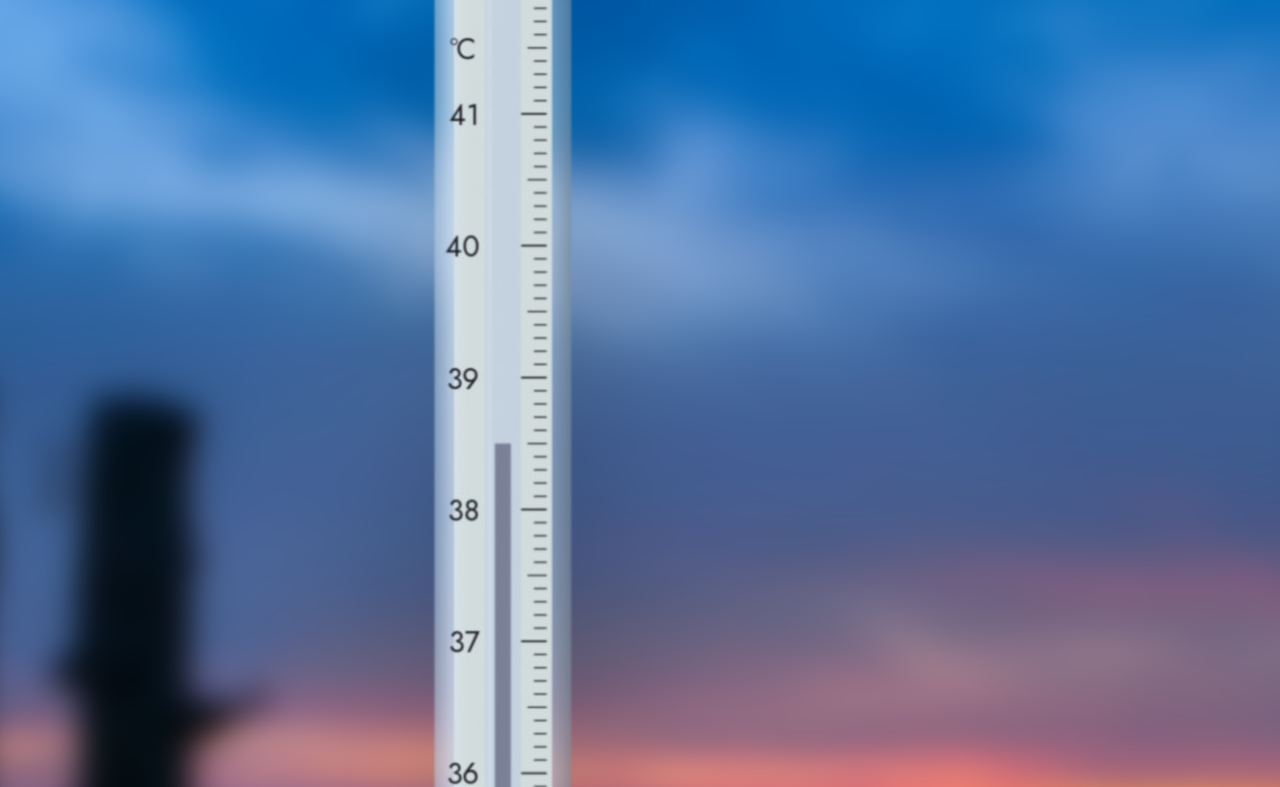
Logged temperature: 38.5 °C
